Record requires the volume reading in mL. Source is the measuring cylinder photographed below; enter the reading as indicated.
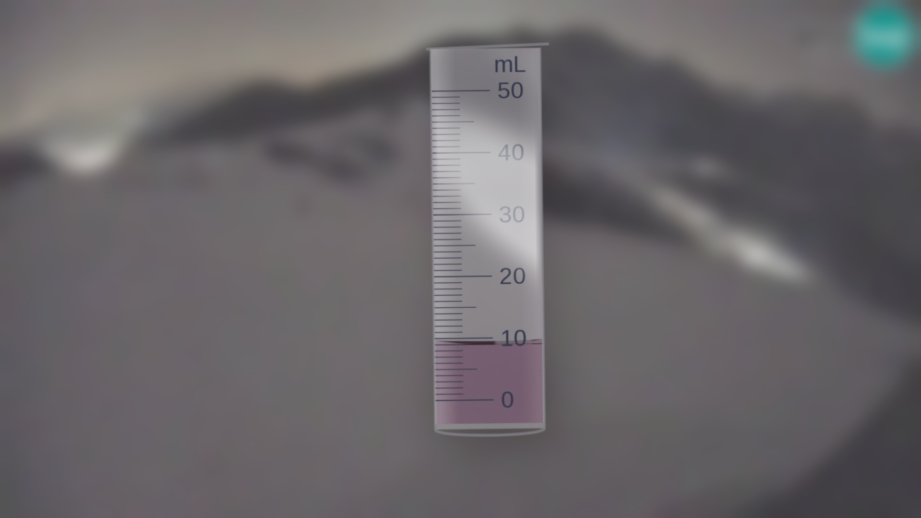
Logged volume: 9 mL
